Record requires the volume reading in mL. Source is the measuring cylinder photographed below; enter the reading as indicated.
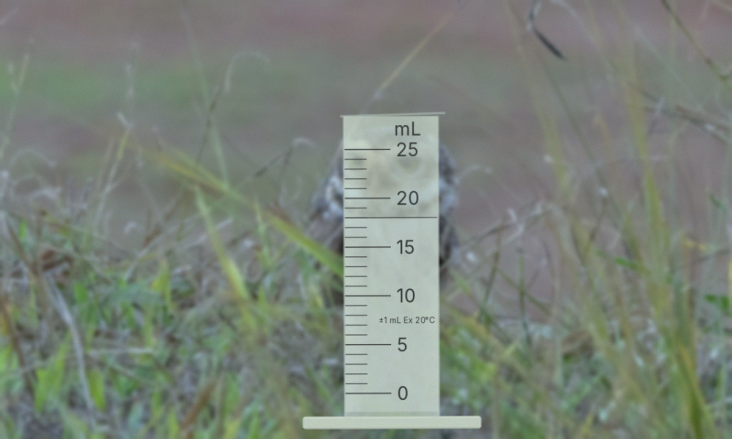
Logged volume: 18 mL
